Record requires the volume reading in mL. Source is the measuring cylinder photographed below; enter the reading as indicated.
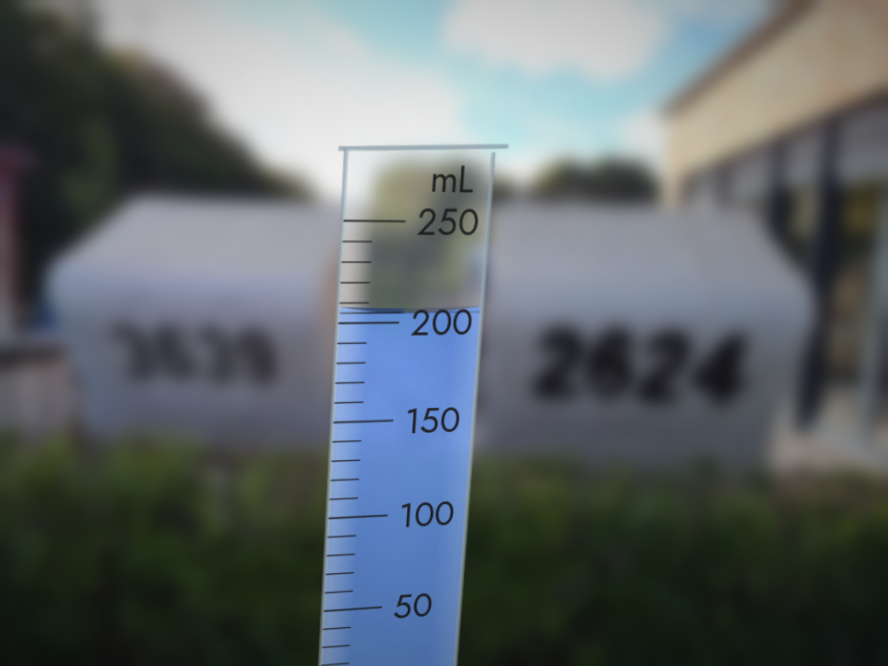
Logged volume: 205 mL
